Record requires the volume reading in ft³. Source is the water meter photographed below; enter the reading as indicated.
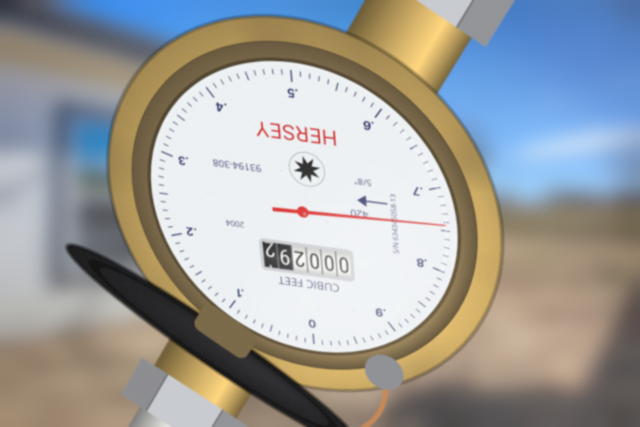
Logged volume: 291.74 ft³
